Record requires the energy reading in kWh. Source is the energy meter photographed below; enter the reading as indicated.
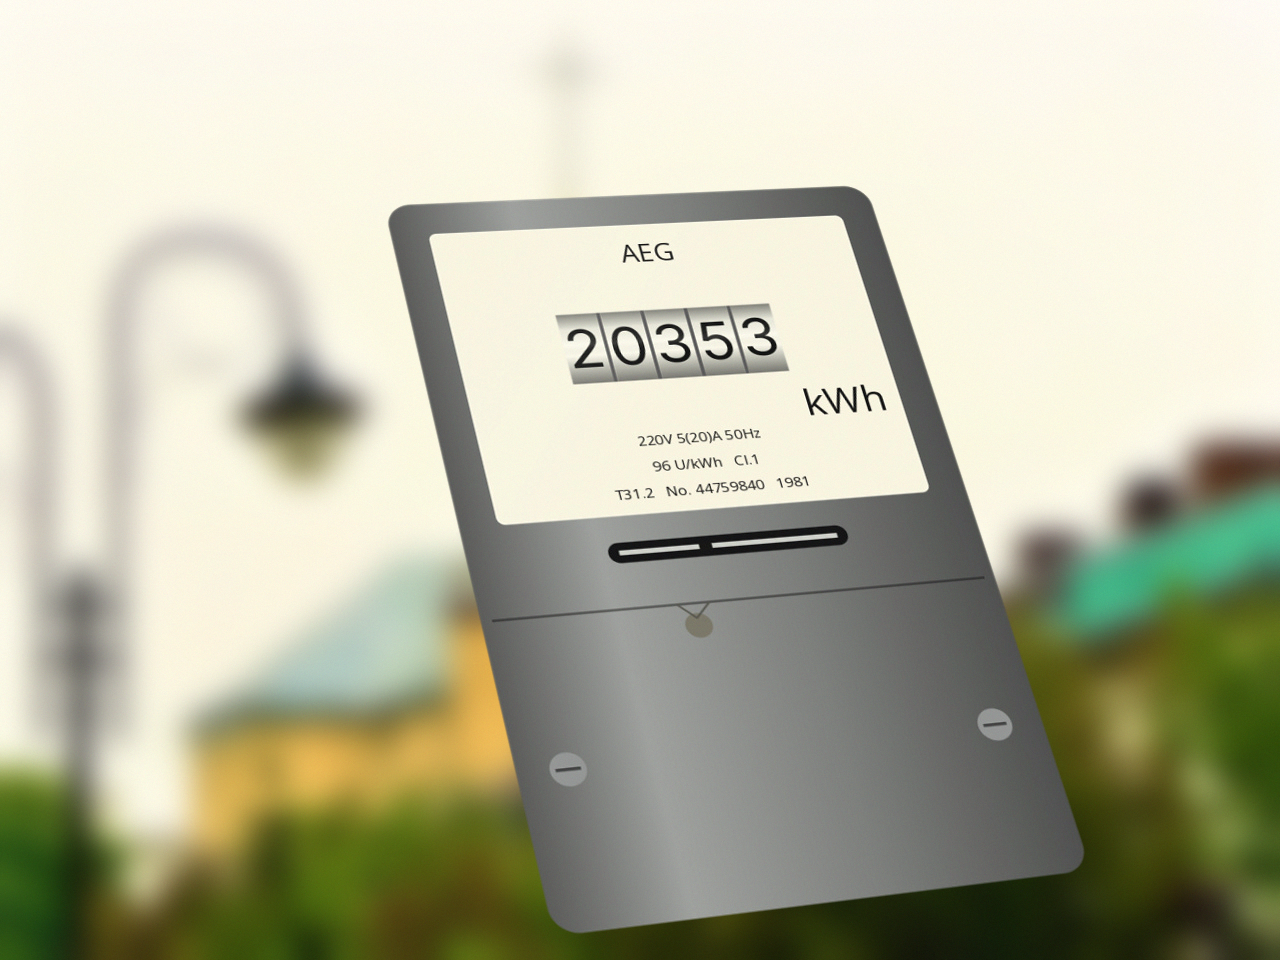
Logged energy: 20353 kWh
